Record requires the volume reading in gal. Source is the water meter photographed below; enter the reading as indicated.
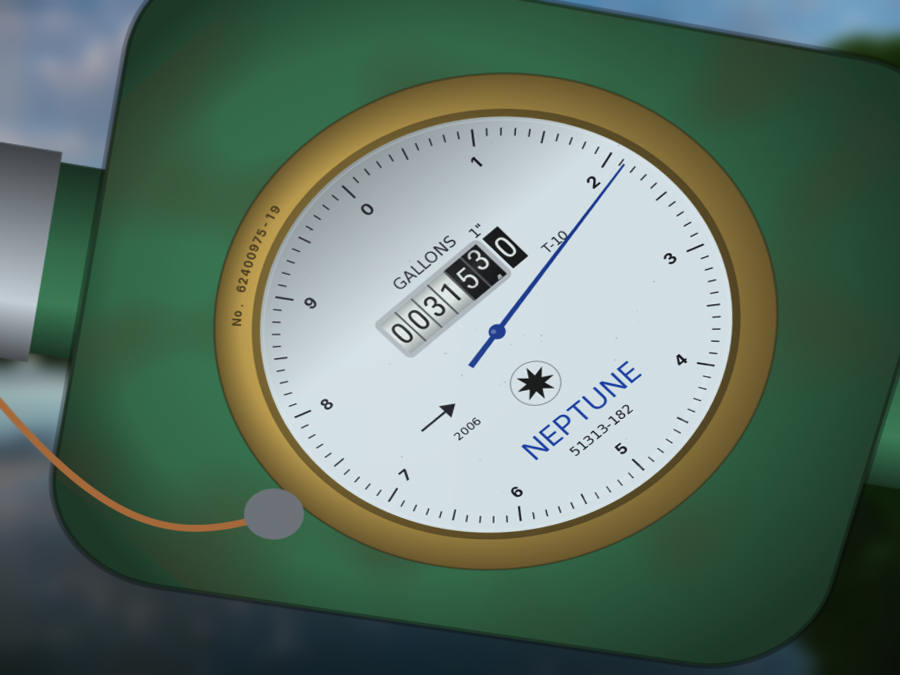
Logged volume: 31532.1 gal
